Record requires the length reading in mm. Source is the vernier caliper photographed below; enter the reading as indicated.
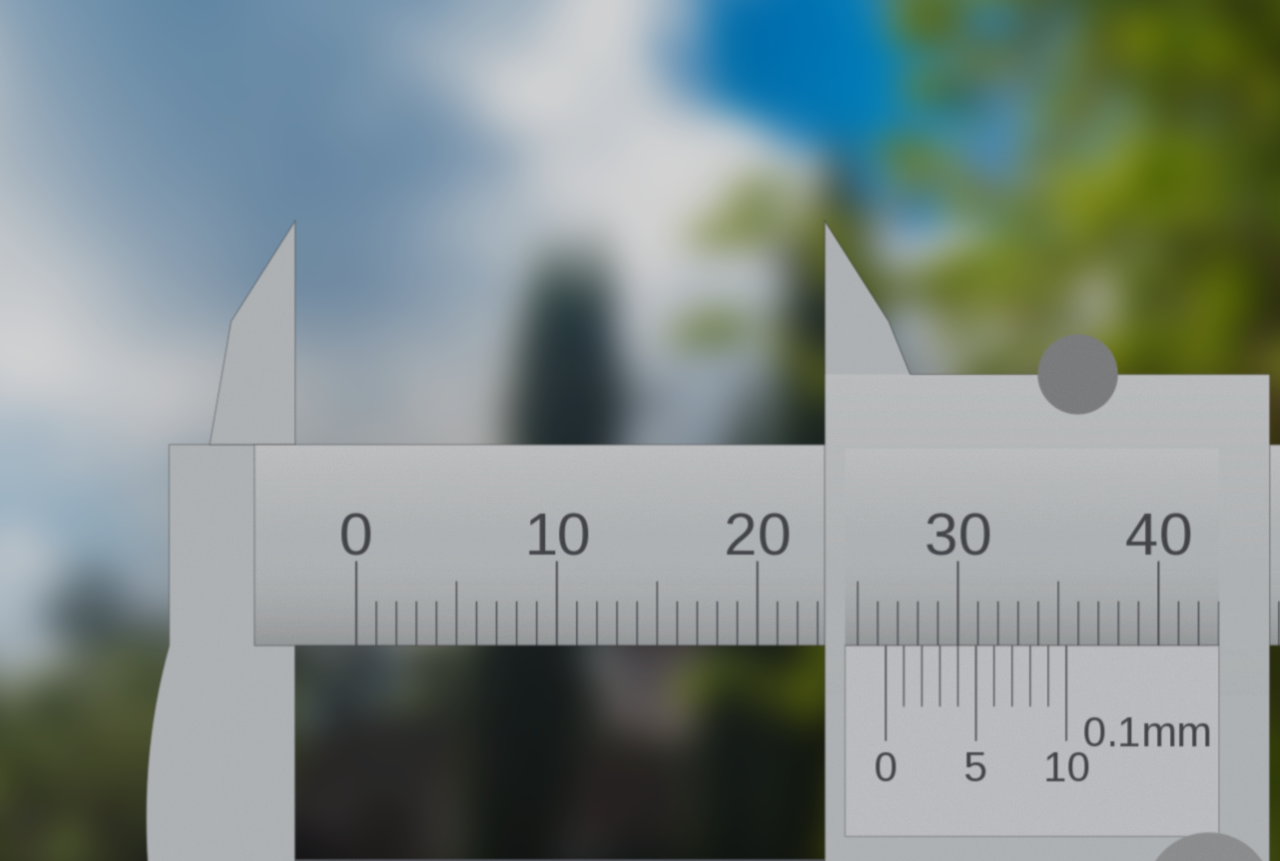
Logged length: 26.4 mm
